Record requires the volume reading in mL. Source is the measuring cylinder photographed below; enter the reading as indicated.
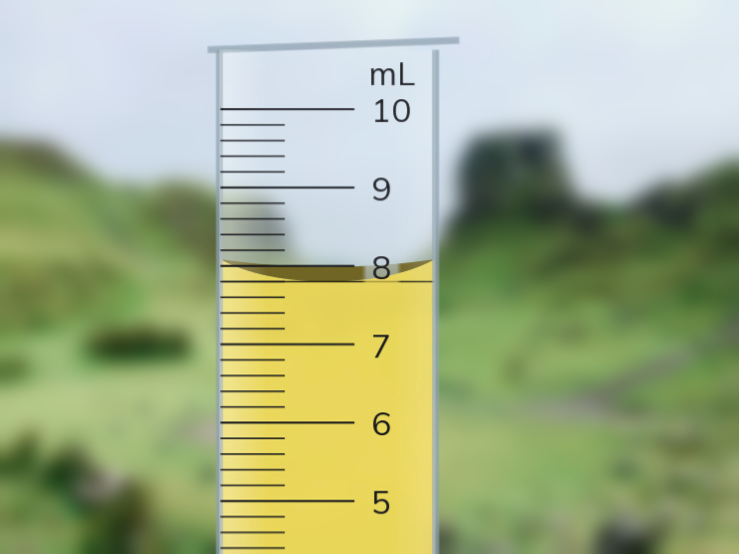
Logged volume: 7.8 mL
